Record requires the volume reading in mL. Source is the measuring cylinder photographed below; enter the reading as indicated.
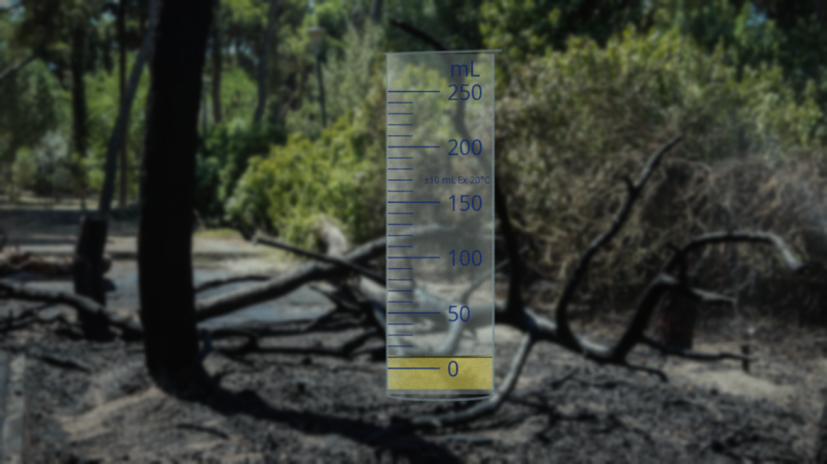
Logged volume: 10 mL
